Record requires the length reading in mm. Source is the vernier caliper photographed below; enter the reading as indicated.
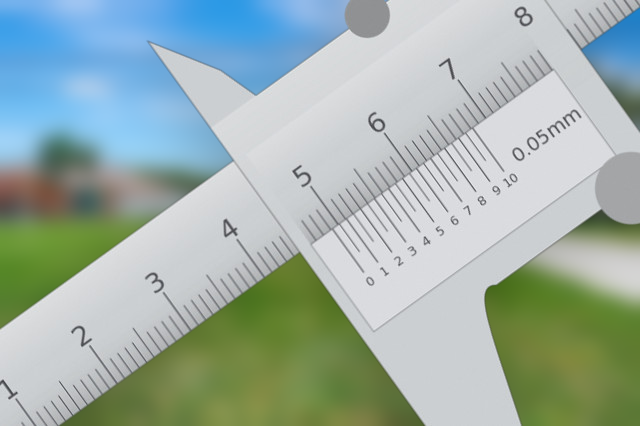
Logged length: 49.2 mm
